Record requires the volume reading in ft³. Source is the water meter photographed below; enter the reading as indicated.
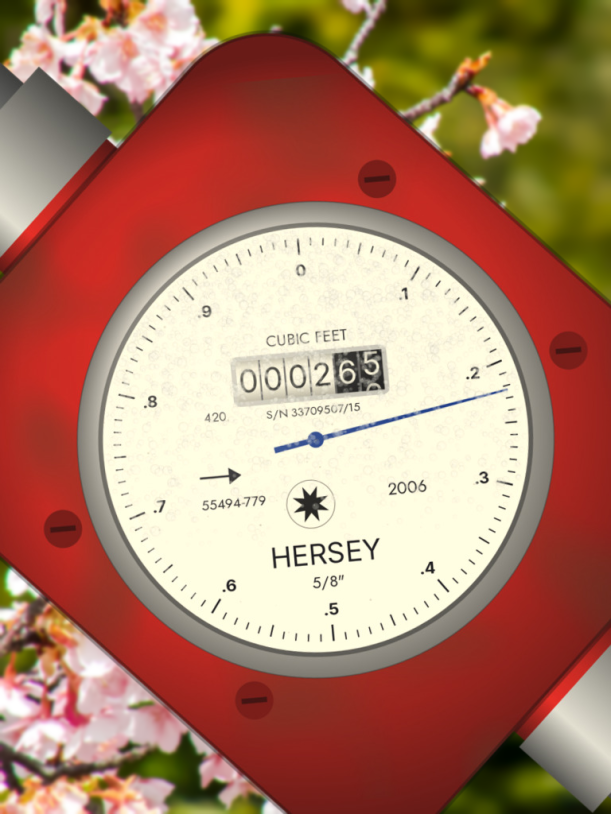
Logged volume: 265.22 ft³
